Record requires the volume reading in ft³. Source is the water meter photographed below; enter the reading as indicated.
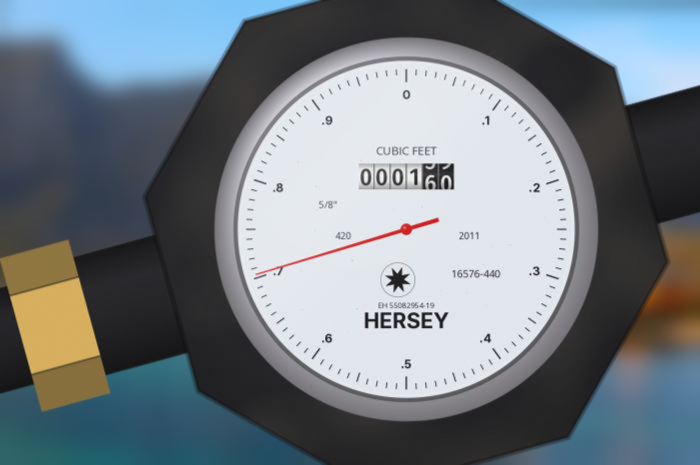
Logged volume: 159.70 ft³
